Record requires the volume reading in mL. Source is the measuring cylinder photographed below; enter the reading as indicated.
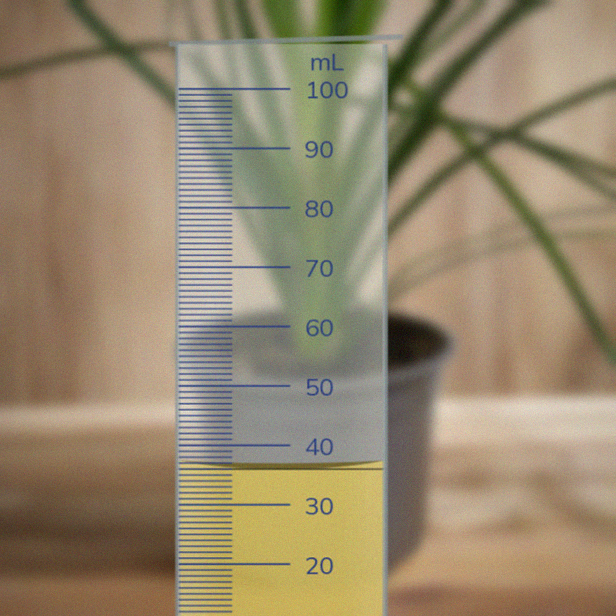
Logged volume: 36 mL
